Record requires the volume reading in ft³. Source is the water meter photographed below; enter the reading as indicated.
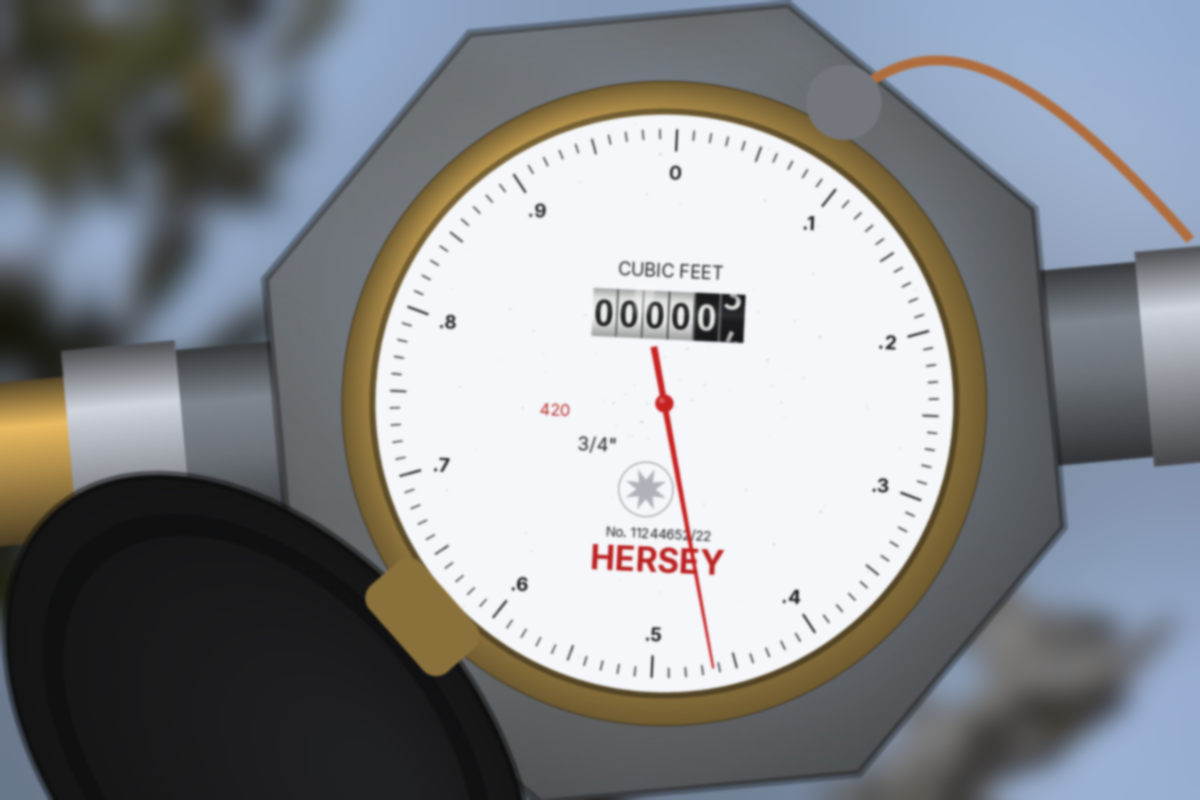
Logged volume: 3.46 ft³
